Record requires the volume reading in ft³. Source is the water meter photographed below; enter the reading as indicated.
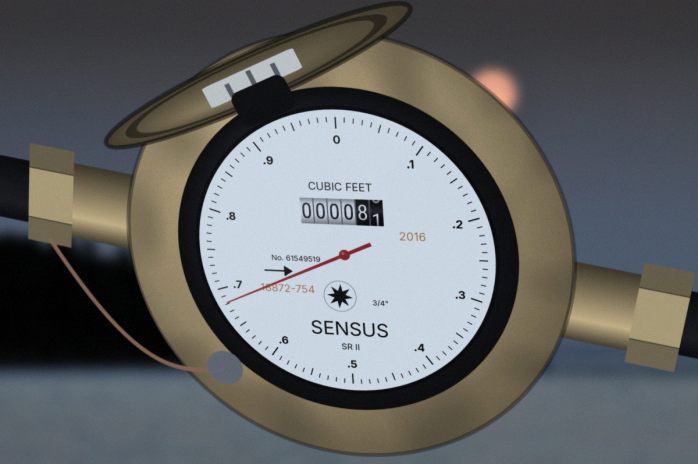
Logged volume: 80.68 ft³
